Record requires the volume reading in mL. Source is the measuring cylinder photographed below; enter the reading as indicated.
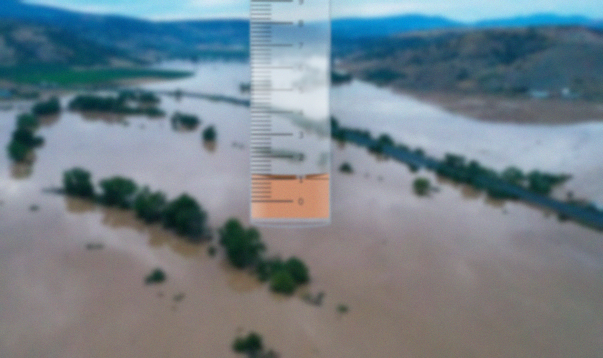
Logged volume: 1 mL
